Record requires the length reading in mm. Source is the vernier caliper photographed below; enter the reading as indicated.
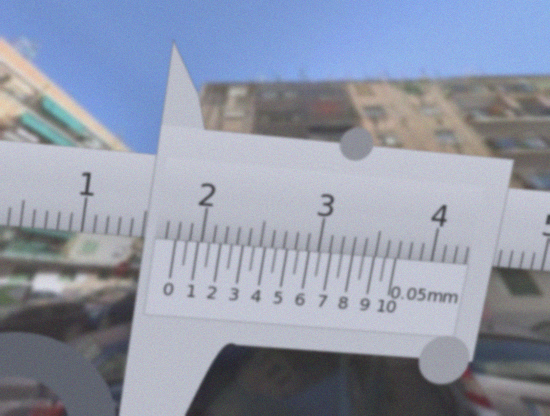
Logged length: 17.8 mm
